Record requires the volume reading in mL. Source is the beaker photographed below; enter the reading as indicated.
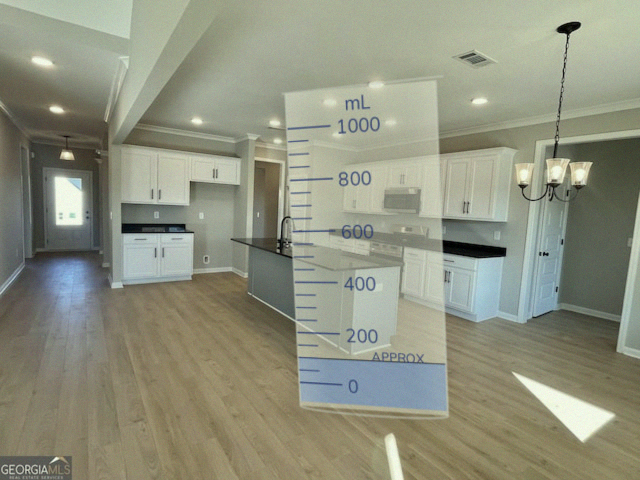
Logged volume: 100 mL
